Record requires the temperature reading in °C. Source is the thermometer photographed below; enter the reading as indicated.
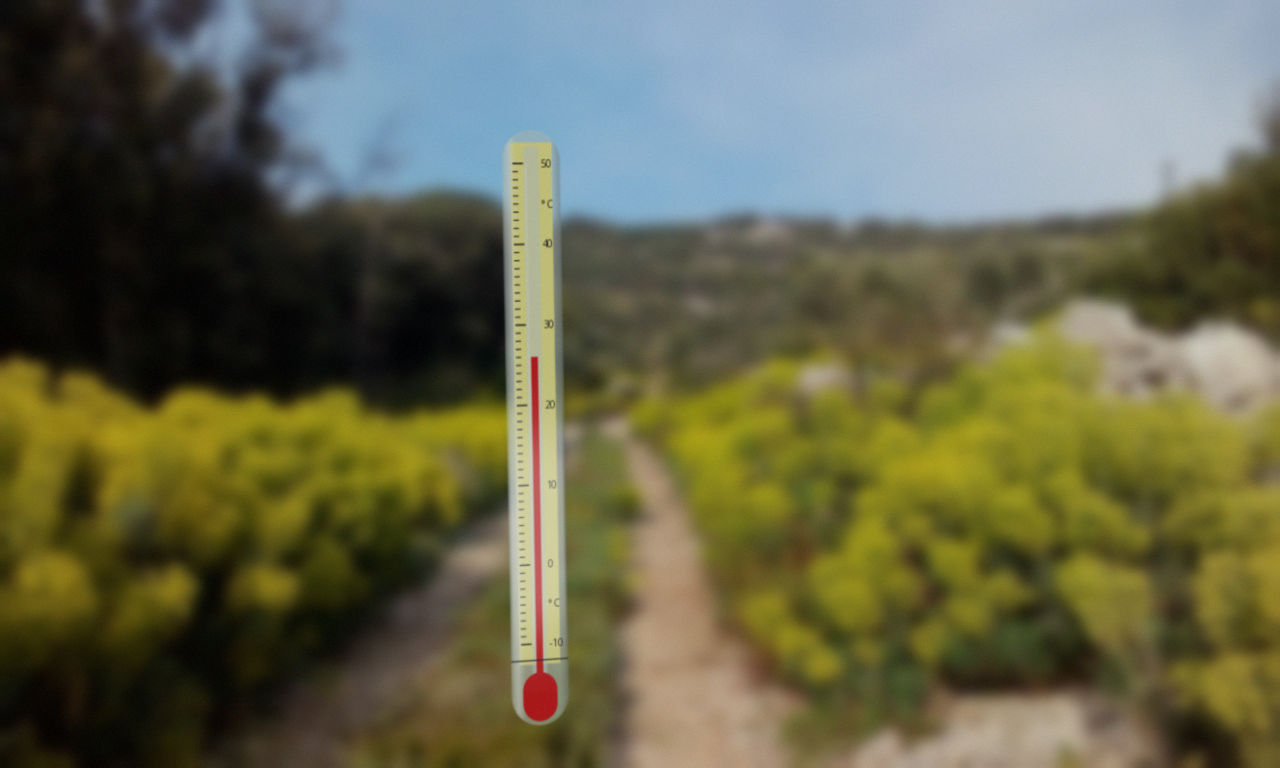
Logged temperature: 26 °C
